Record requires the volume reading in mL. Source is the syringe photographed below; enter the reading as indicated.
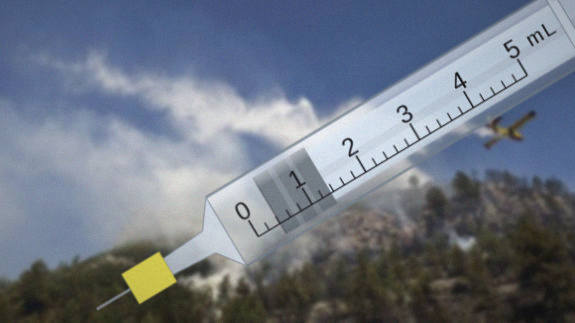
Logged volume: 0.4 mL
